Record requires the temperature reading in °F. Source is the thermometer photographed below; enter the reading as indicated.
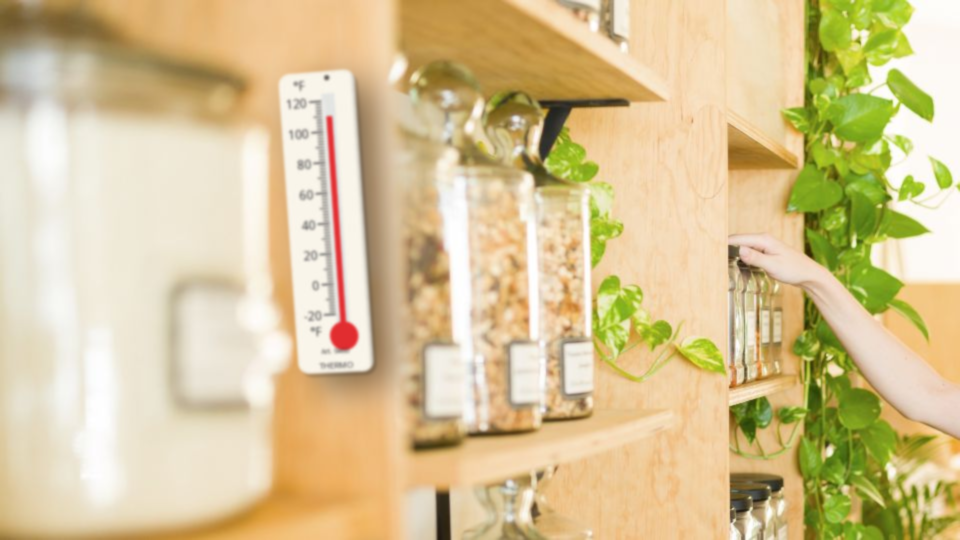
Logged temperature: 110 °F
